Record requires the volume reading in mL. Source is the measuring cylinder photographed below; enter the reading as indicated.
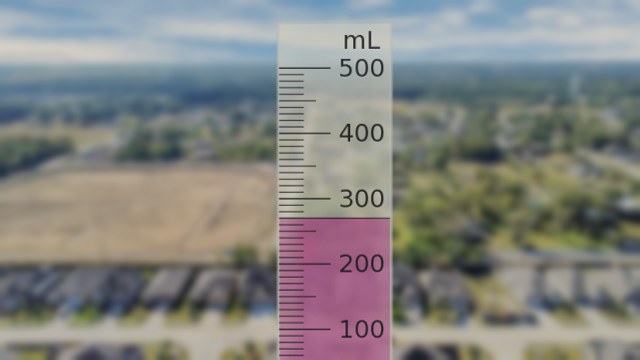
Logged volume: 270 mL
